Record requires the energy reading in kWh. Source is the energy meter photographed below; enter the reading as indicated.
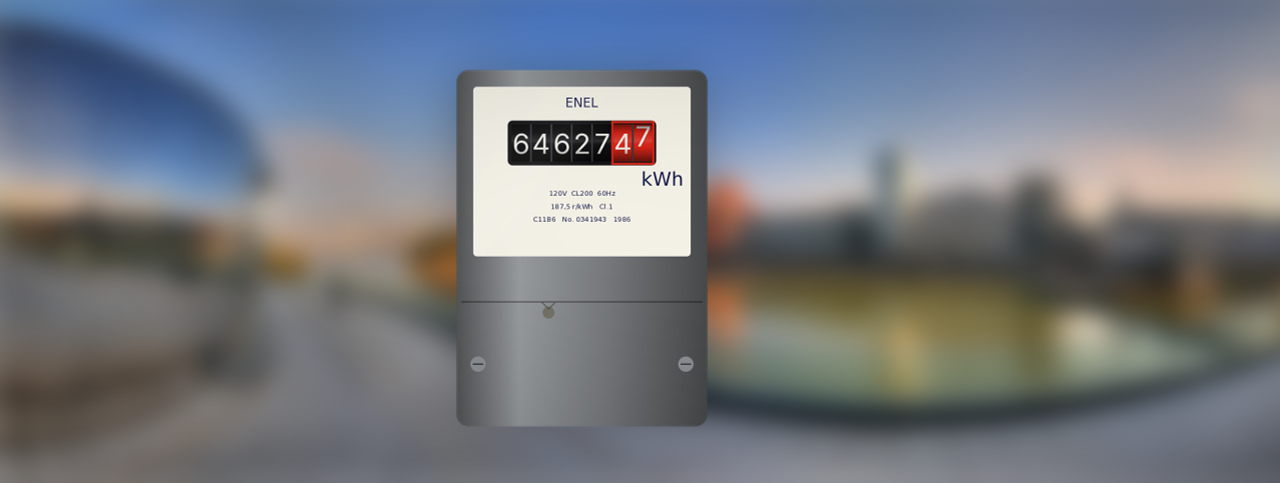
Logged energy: 64627.47 kWh
